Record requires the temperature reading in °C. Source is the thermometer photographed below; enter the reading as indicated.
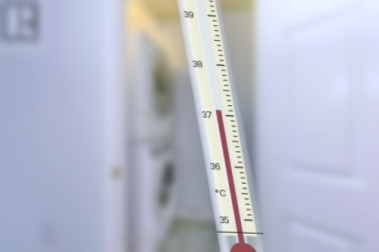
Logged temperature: 37.1 °C
